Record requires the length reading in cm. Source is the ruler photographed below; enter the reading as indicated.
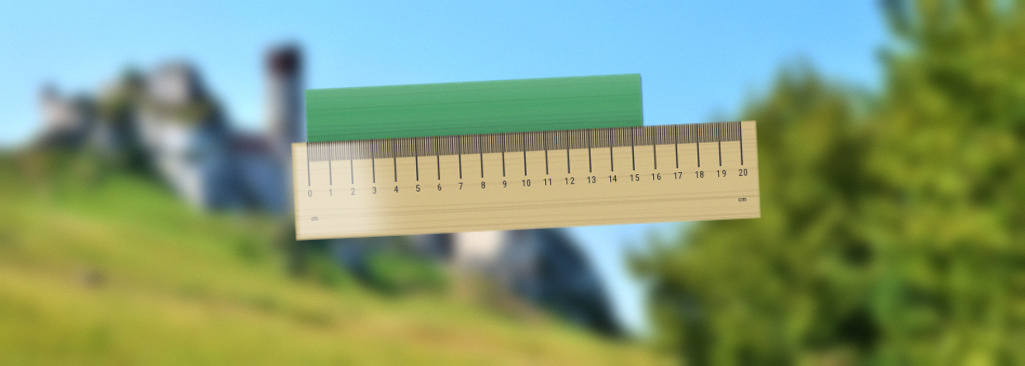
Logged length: 15.5 cm
